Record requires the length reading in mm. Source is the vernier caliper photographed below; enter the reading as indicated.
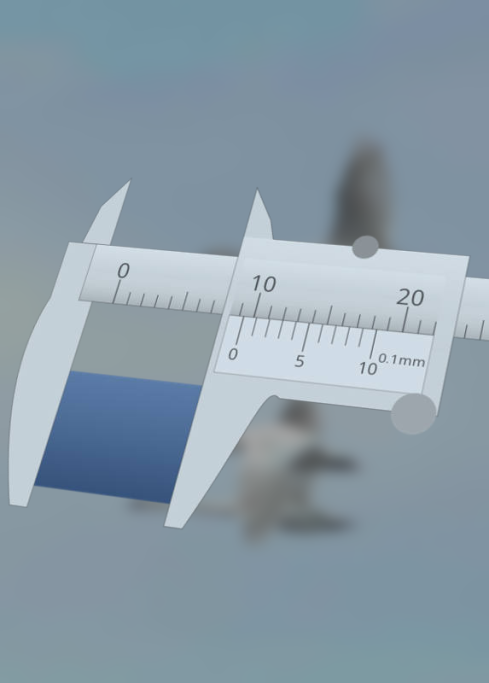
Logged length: 9.3 mm
